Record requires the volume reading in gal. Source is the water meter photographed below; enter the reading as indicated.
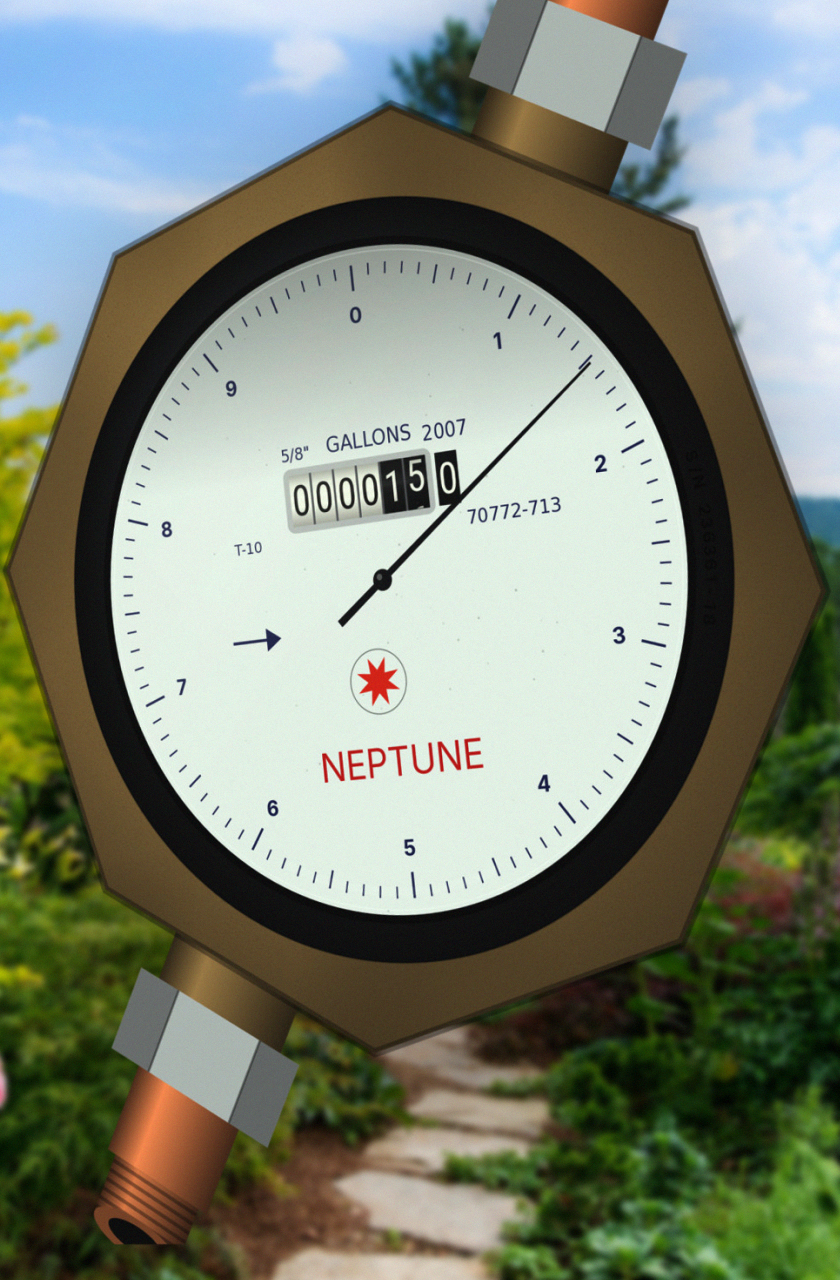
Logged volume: 151.5 gal
